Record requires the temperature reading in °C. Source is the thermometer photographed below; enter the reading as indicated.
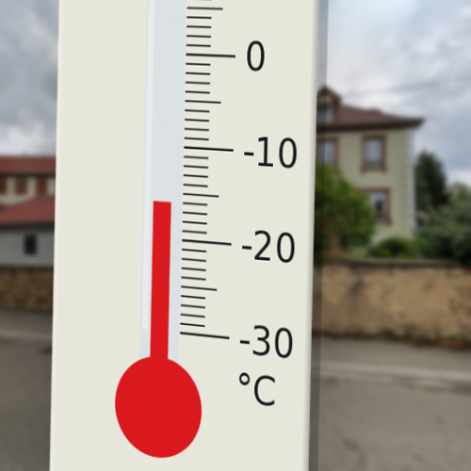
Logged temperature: -16 °C
